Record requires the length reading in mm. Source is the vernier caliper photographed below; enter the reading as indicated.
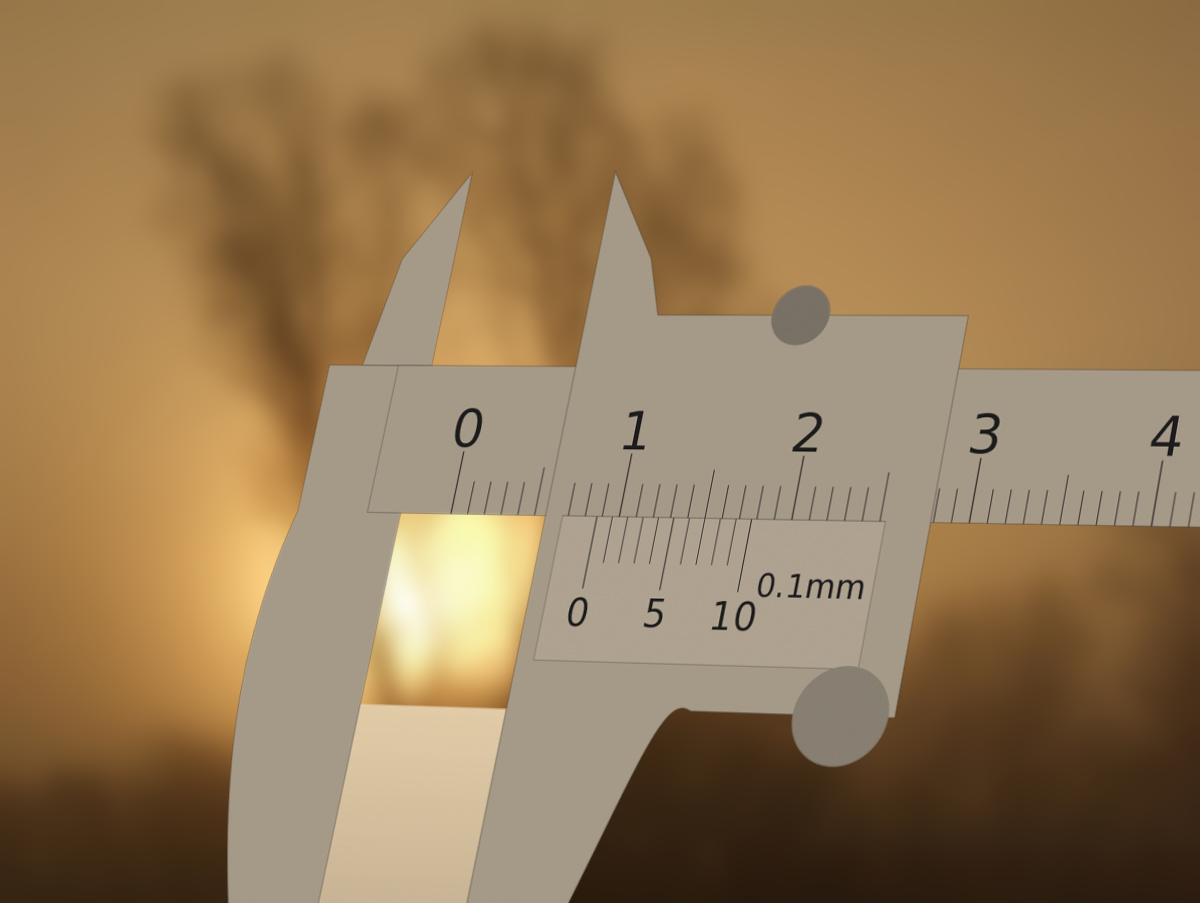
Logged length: 8.7 mm
